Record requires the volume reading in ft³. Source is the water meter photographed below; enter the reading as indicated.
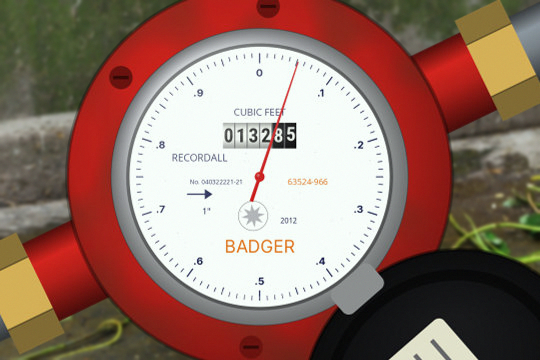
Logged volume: 13285.05 ft³
